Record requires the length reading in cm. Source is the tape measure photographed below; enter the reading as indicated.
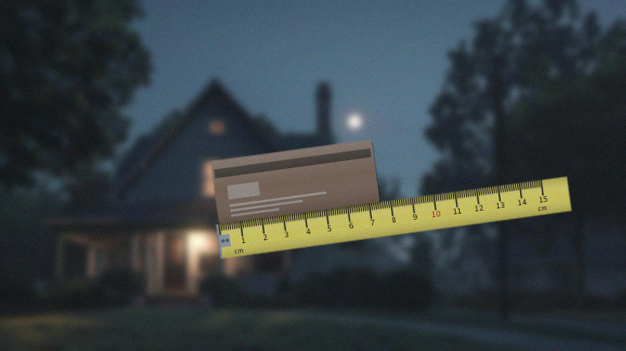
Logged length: 7.5 cm
